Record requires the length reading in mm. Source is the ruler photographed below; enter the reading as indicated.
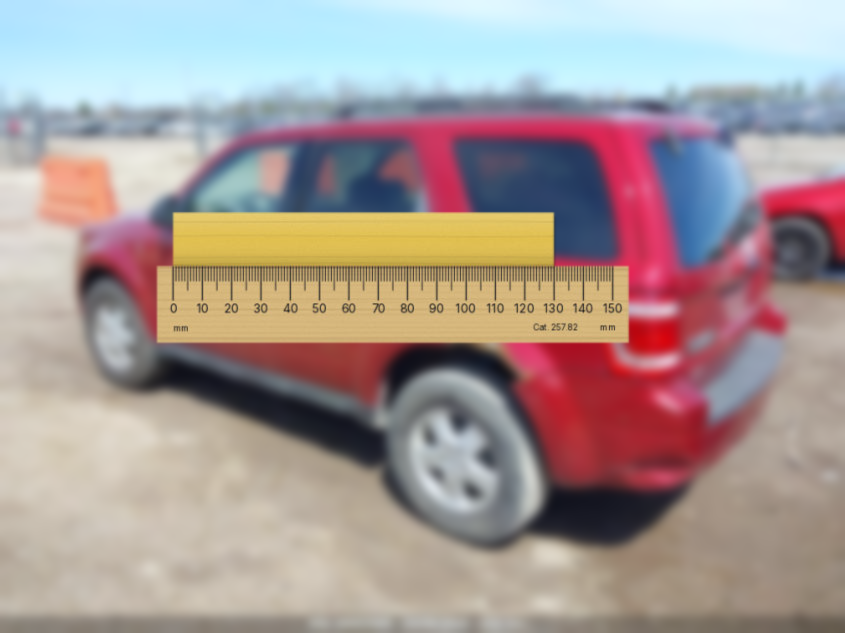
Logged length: 130 mm
